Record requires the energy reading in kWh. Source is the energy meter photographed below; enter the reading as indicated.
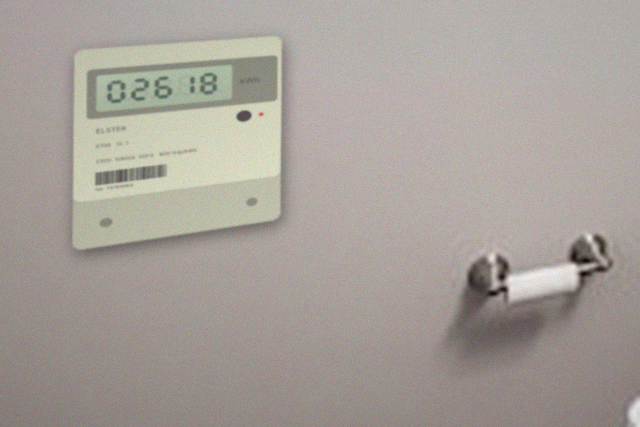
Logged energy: 2618 kWh
